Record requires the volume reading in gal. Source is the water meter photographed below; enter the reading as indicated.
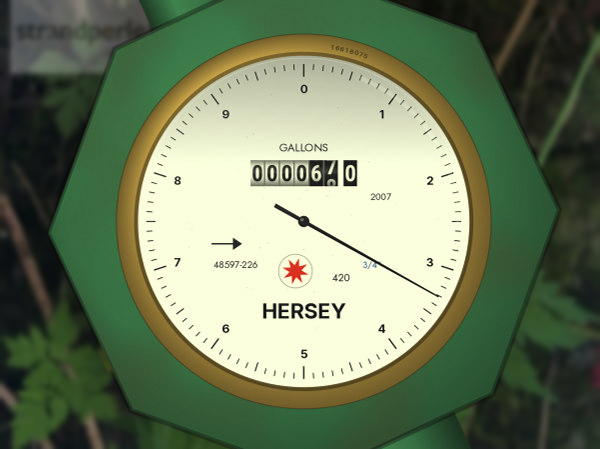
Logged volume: 673.3 gal
